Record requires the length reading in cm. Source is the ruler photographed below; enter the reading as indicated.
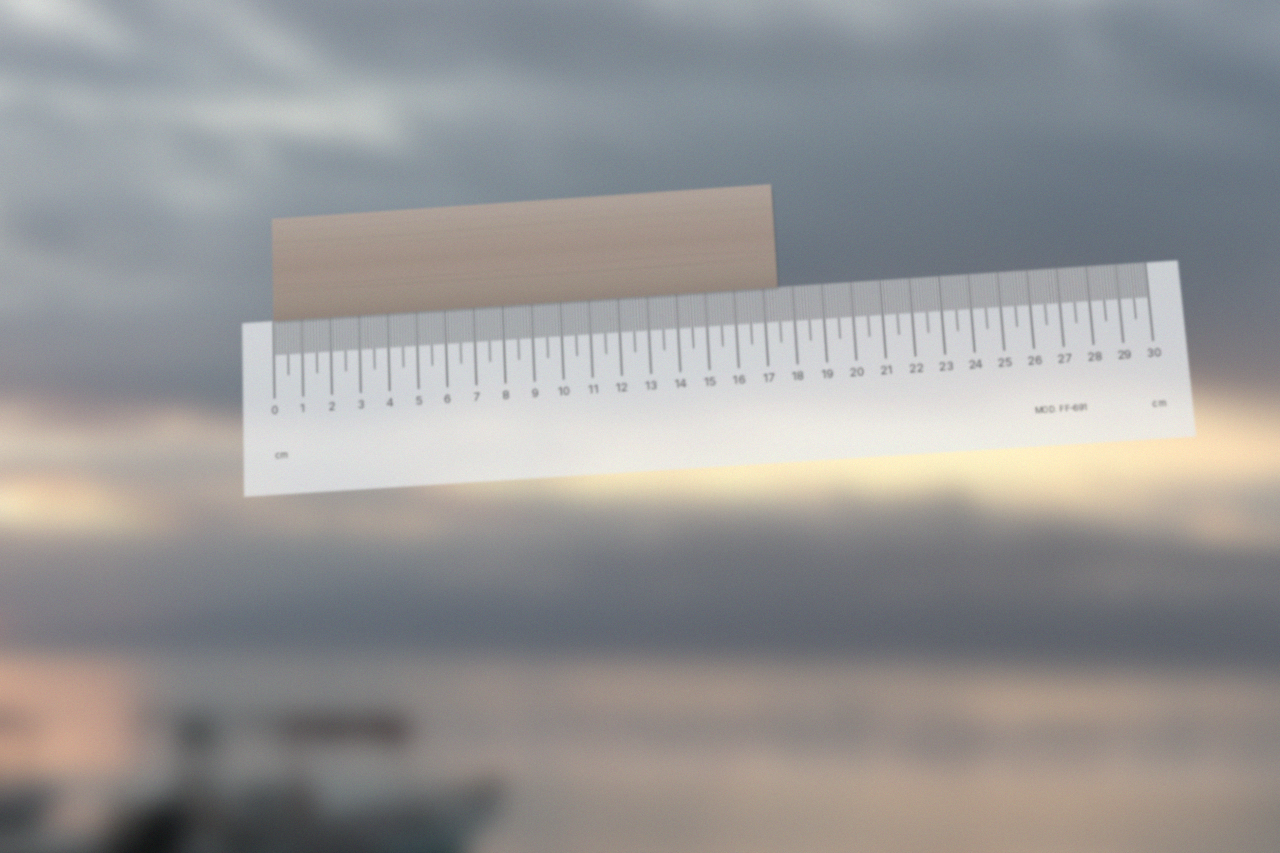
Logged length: 17.5 cm
